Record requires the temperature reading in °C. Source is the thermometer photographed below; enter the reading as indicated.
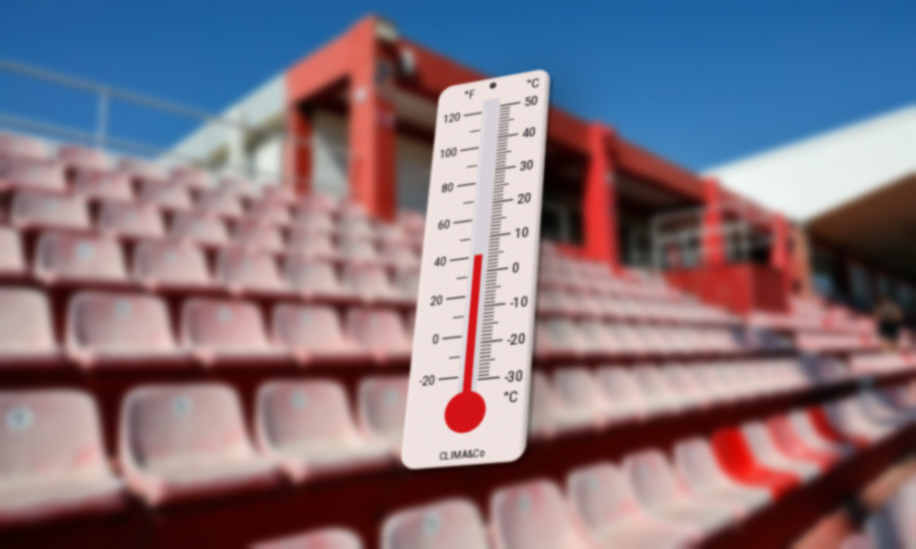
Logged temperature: 5 °C
